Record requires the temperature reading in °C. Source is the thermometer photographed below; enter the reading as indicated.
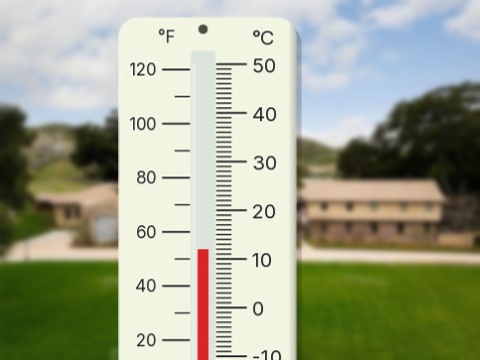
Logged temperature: 12 °C
